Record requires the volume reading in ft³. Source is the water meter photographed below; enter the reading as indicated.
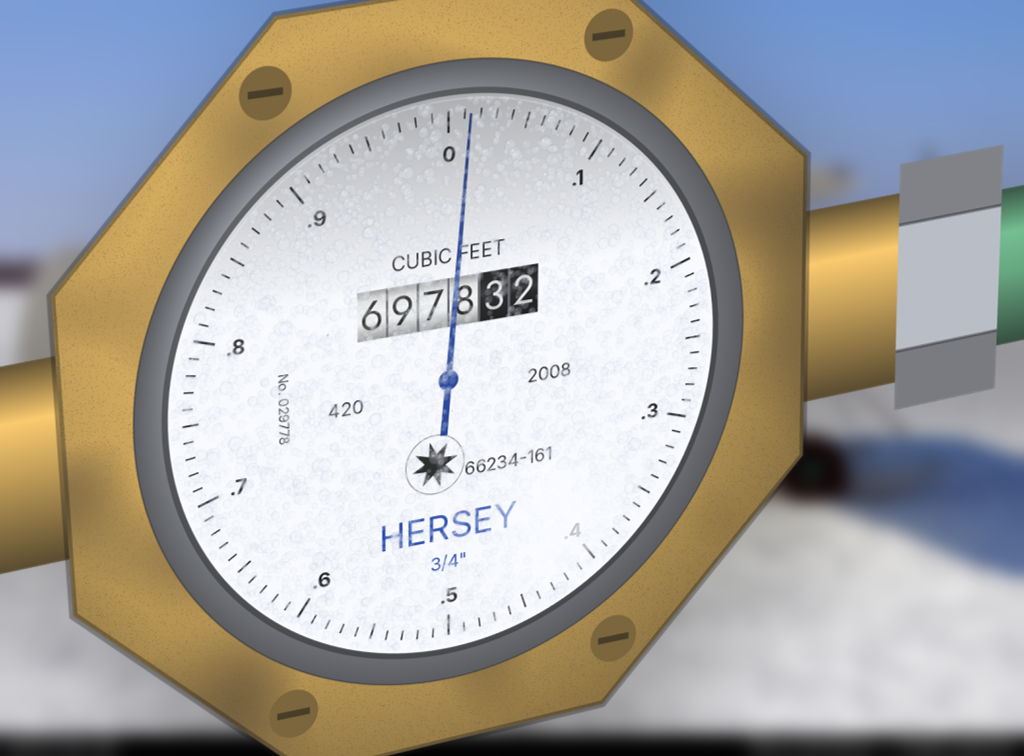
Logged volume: 697832.01 ft³
